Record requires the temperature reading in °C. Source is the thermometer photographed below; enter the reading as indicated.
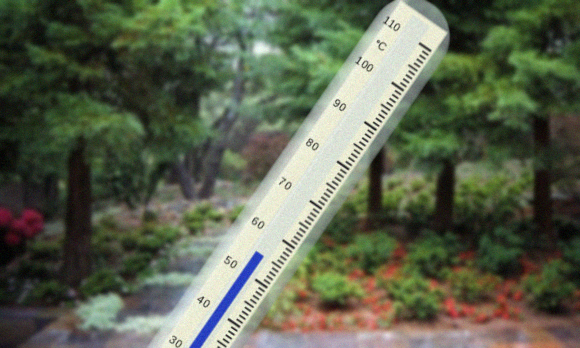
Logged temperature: 55 °C
